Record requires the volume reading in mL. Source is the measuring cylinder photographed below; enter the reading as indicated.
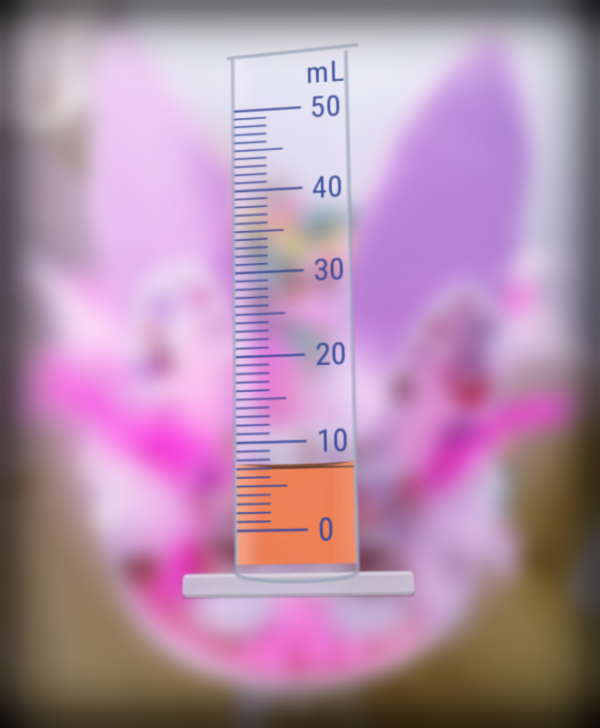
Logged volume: 7 mL
